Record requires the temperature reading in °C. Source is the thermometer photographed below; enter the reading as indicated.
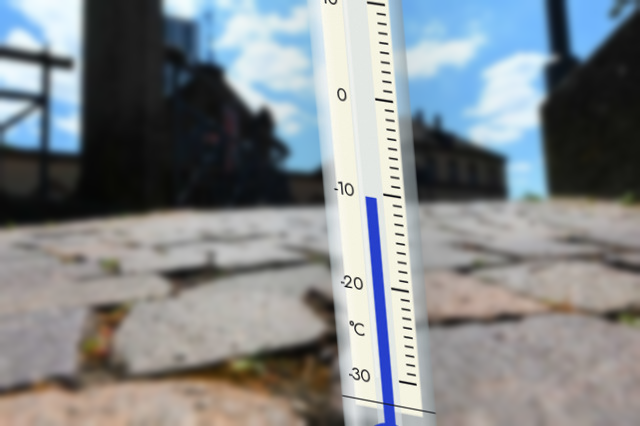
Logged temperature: -10.5 °C
